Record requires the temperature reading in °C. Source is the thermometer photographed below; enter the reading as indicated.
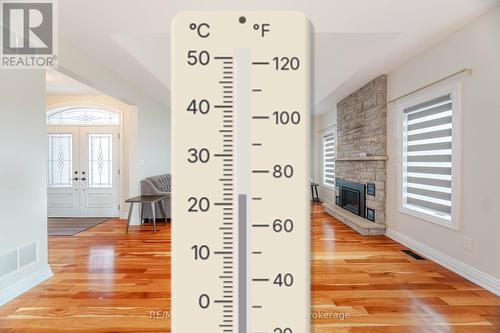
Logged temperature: 22 °C
